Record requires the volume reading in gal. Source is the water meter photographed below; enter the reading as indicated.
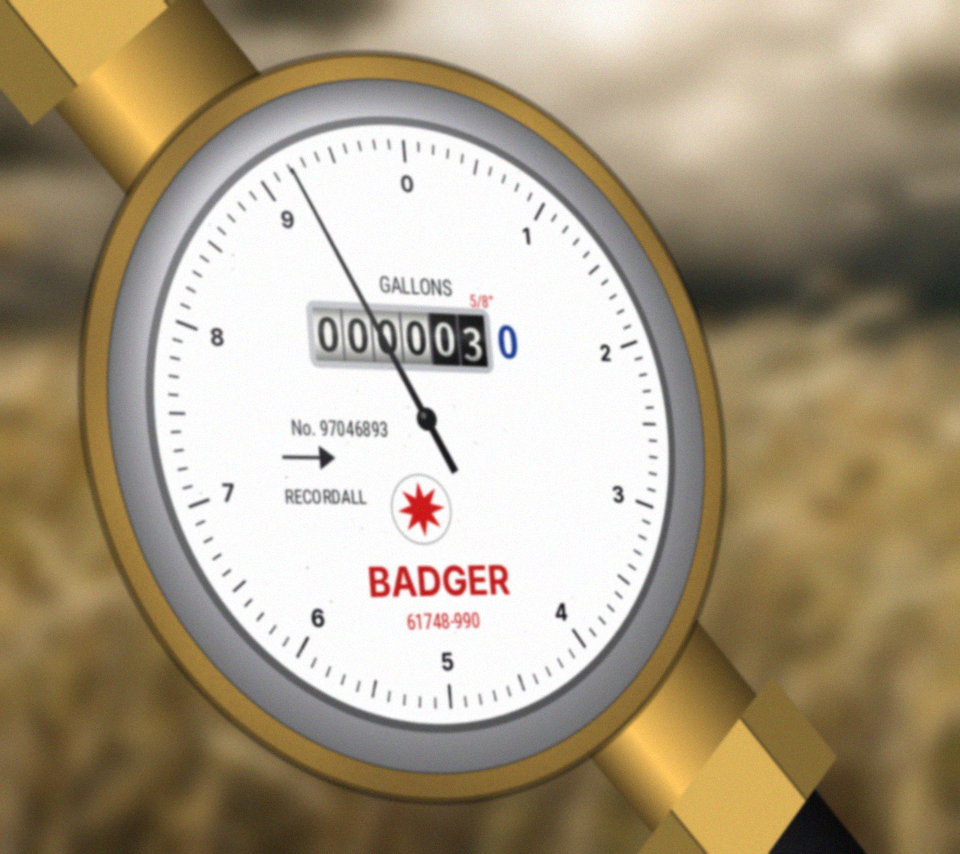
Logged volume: 29.2 gal
